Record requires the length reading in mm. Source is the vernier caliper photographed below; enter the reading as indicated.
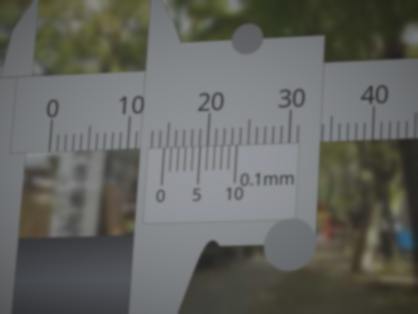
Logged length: 14.6 mm
